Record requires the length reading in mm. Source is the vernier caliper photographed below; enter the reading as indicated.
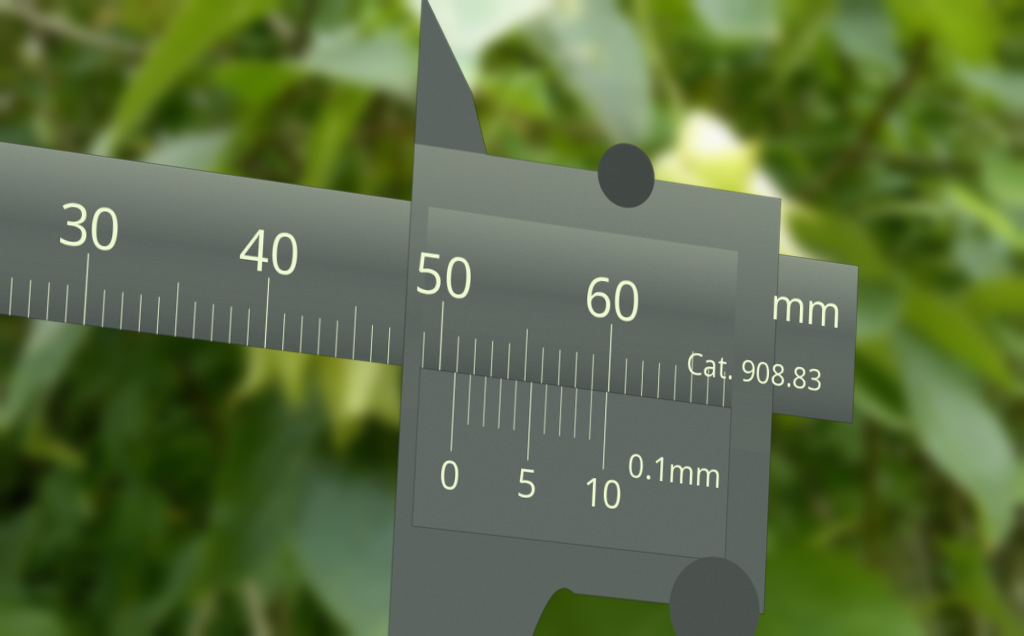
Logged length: 50.9 mm
